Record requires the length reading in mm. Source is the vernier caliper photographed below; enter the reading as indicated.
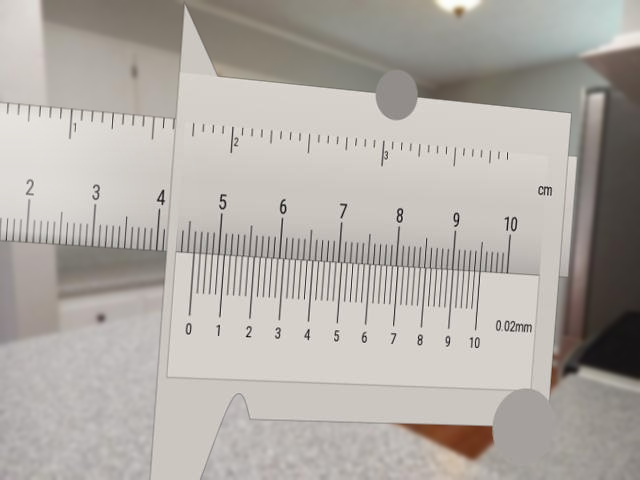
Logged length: 46.0 mm
